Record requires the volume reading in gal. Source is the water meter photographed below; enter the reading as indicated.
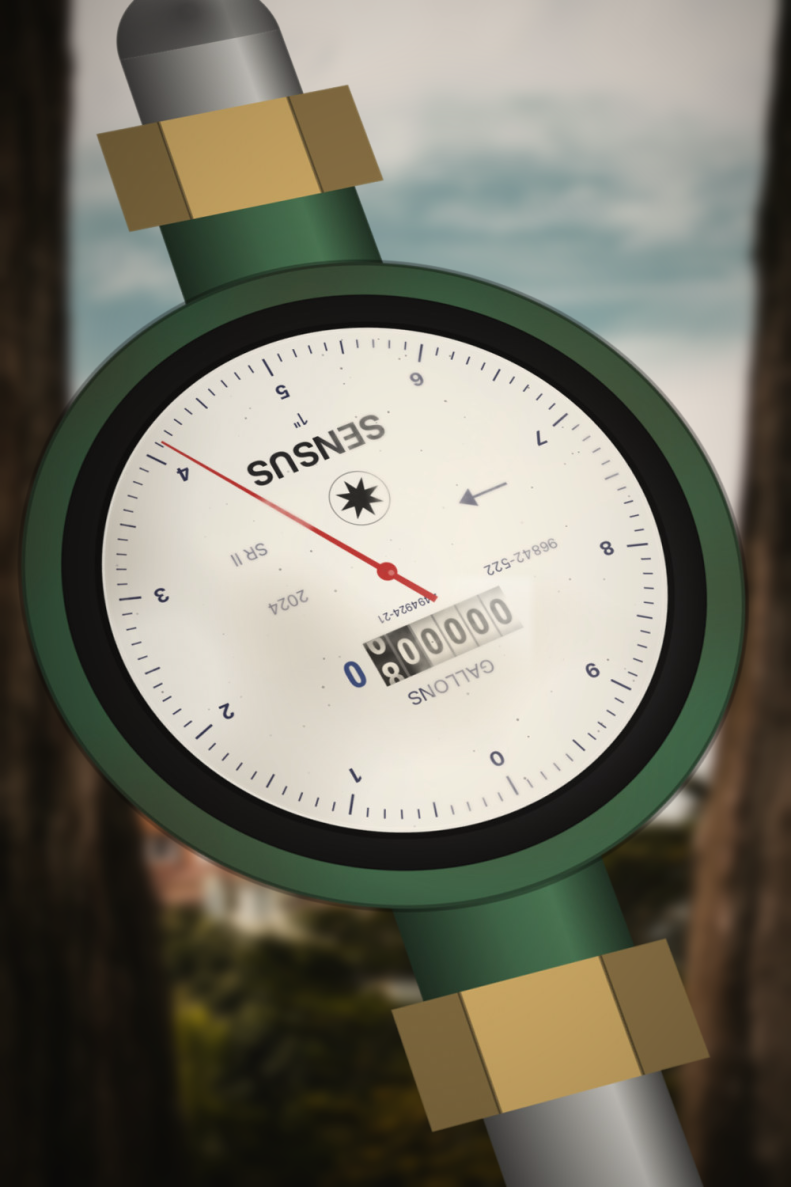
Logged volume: 84.1 gal
